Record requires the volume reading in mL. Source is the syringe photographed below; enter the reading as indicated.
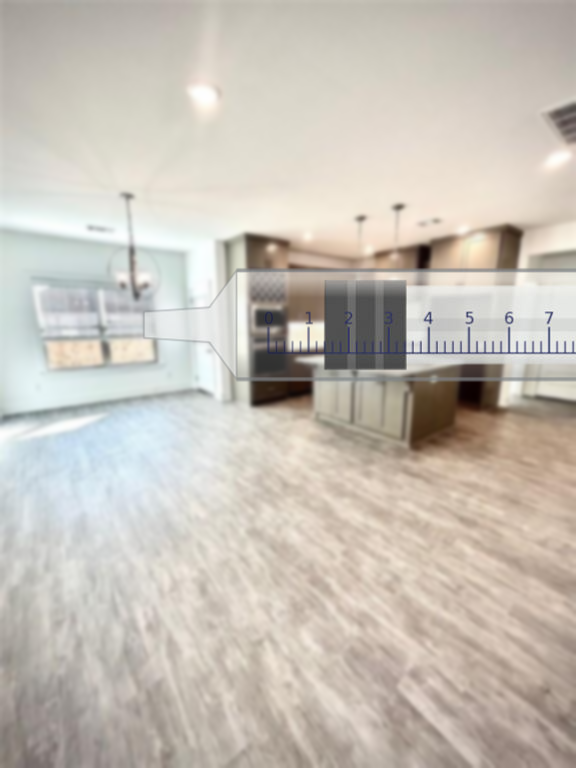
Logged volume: 1.4 mL
